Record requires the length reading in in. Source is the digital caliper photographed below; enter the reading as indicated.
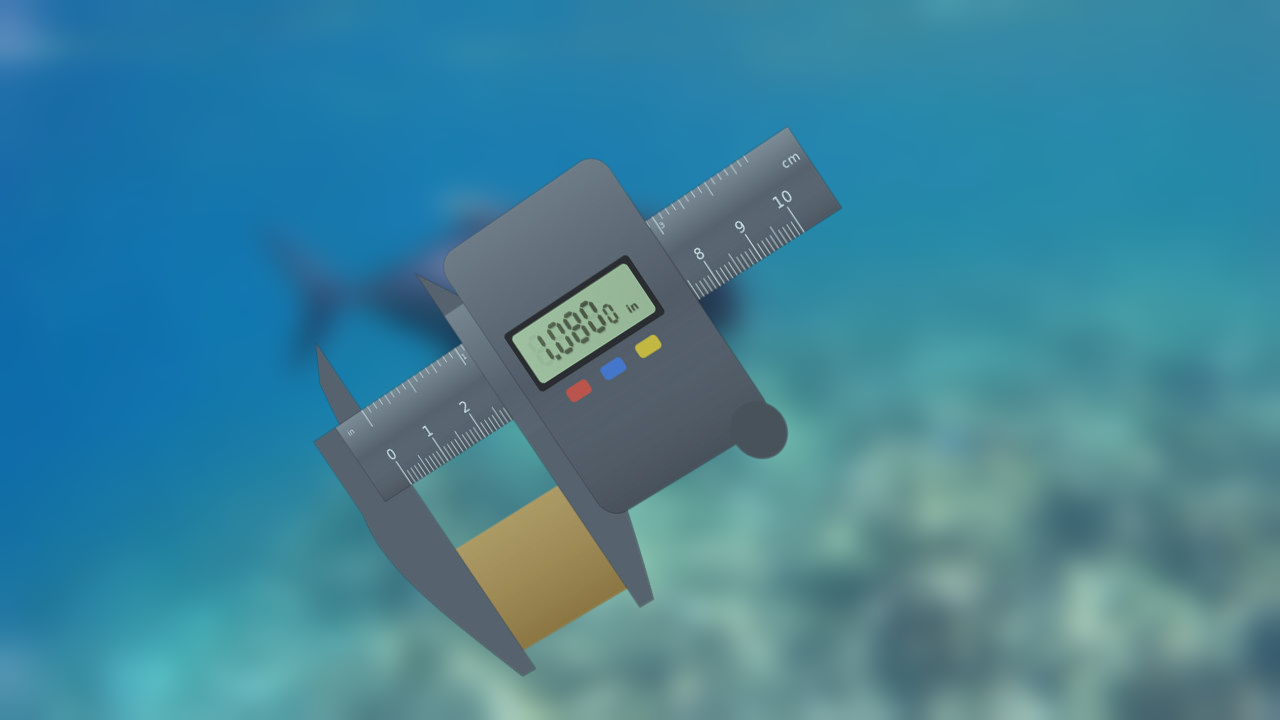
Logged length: 1.0800 in
